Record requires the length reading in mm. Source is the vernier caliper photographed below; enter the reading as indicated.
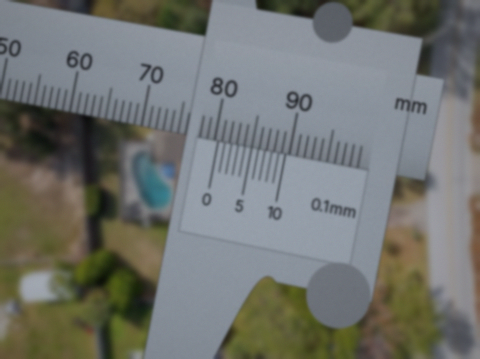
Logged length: 80.5 mm
